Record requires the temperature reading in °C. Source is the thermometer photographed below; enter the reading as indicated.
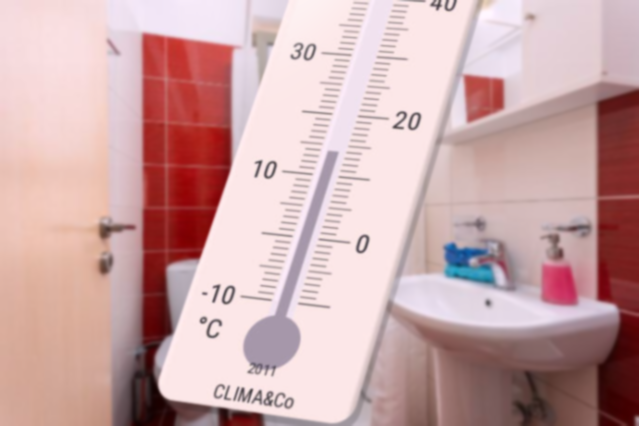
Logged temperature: 14 °C
